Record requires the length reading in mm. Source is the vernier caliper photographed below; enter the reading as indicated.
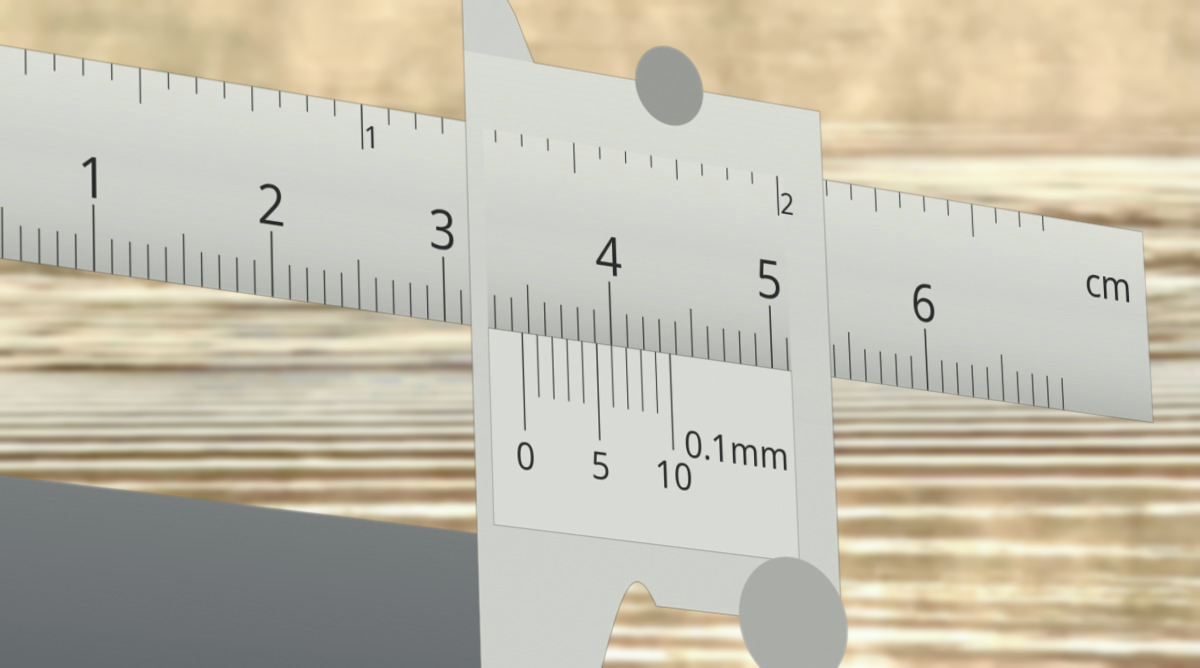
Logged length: 34.6 mm
